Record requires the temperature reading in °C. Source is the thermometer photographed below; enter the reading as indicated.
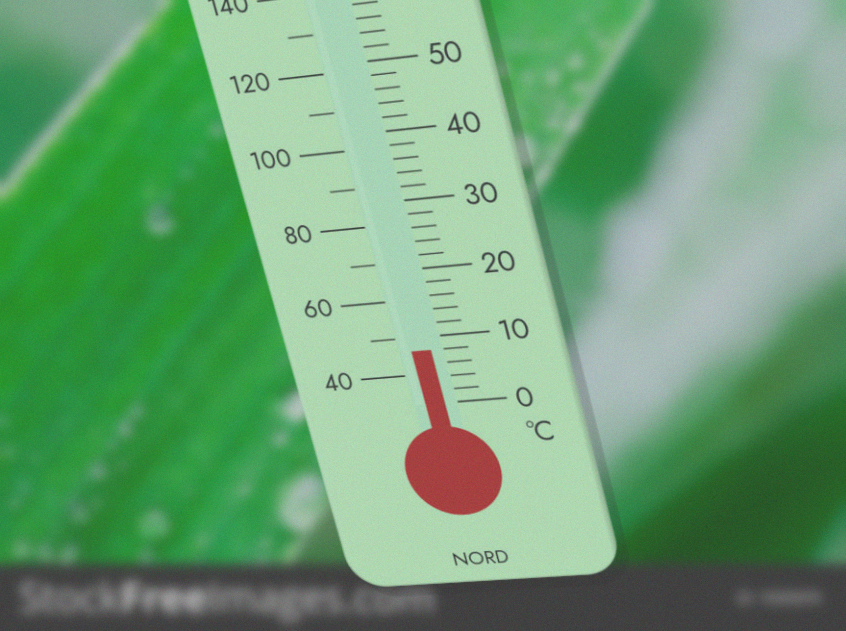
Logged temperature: 8 °C
